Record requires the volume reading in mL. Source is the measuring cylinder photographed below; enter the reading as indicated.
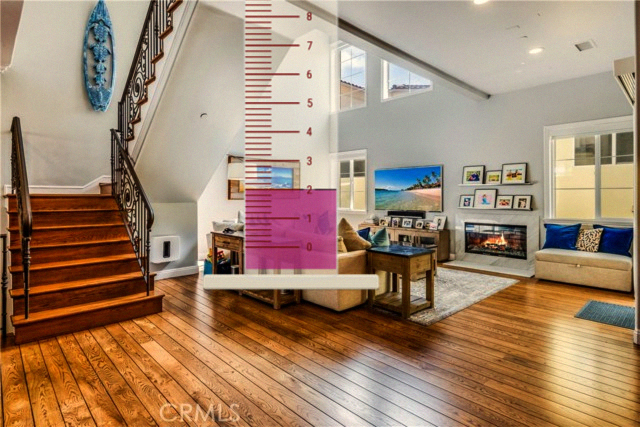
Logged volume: 2 mL
